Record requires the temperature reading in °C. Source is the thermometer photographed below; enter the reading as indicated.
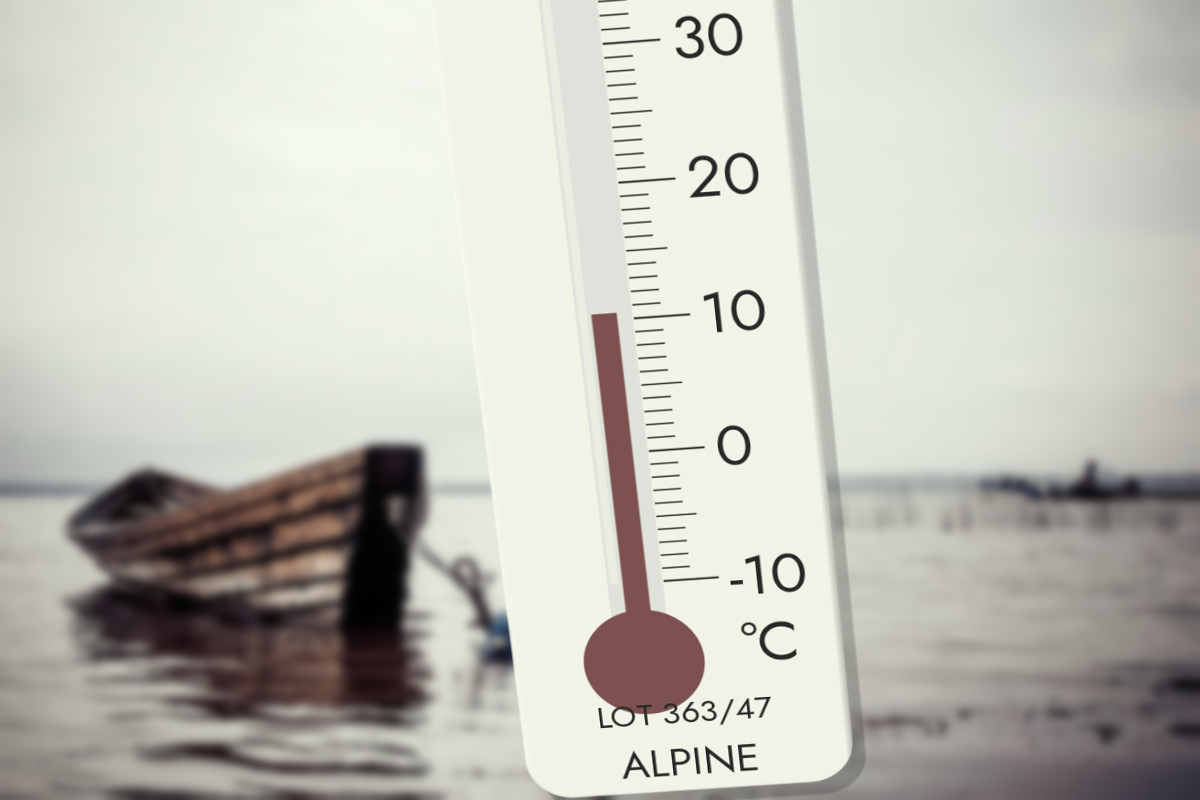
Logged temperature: 10.5 °C
